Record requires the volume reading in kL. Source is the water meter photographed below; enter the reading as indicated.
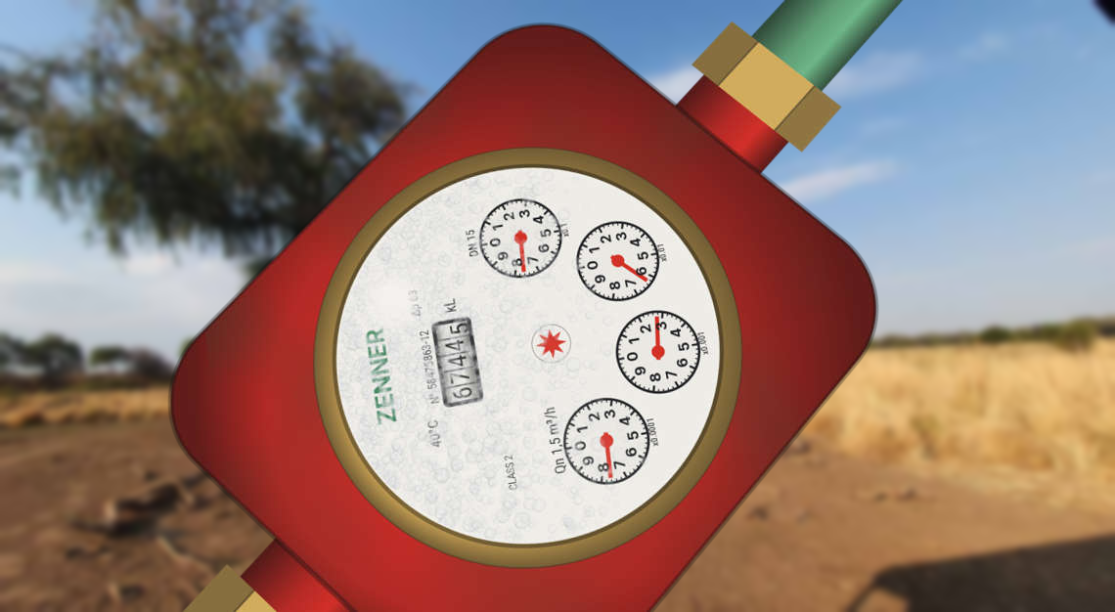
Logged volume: 67444.7627 kL
